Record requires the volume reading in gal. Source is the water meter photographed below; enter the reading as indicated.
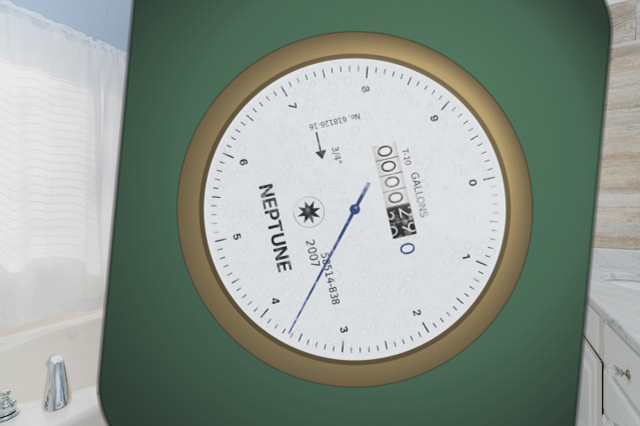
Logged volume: 293.6 gal
